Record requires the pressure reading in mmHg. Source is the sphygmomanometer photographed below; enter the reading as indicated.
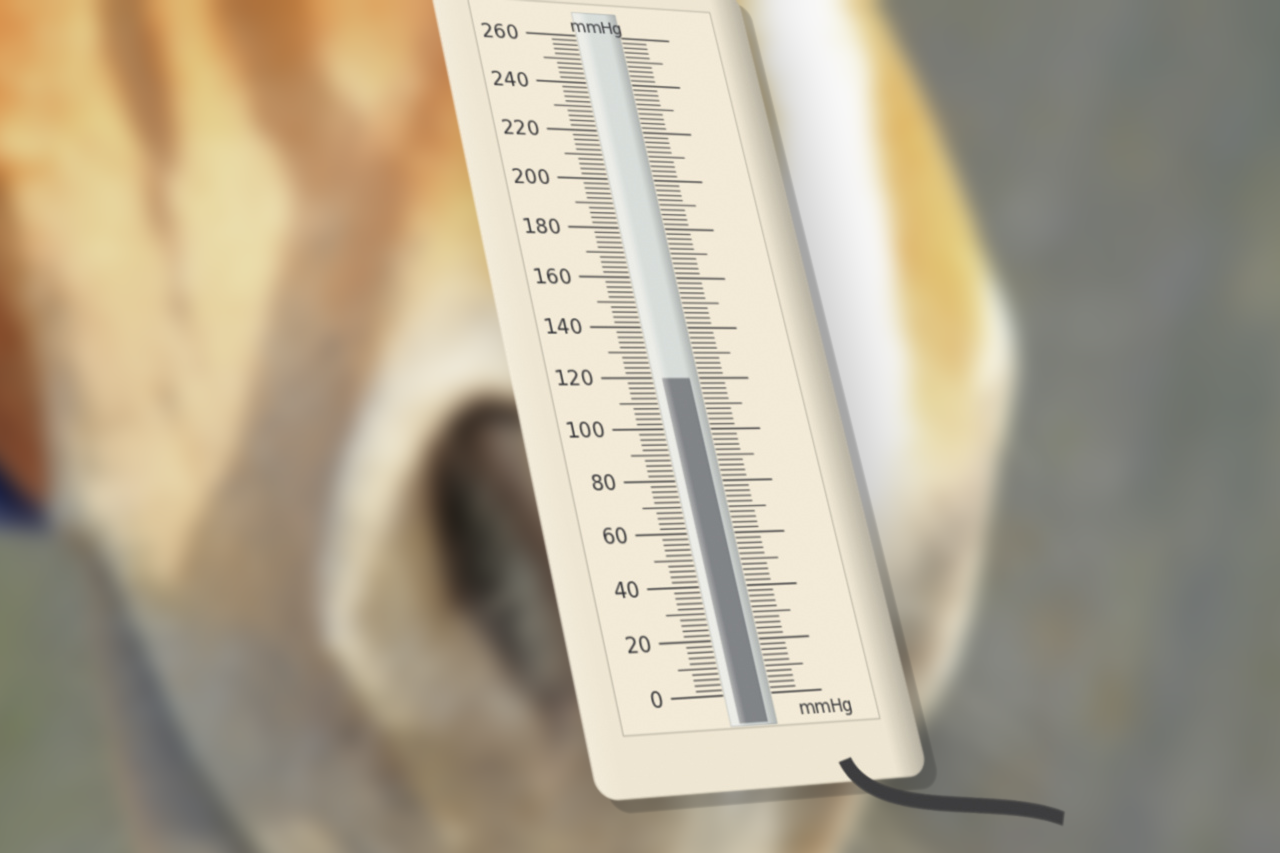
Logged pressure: 120 mmHg
